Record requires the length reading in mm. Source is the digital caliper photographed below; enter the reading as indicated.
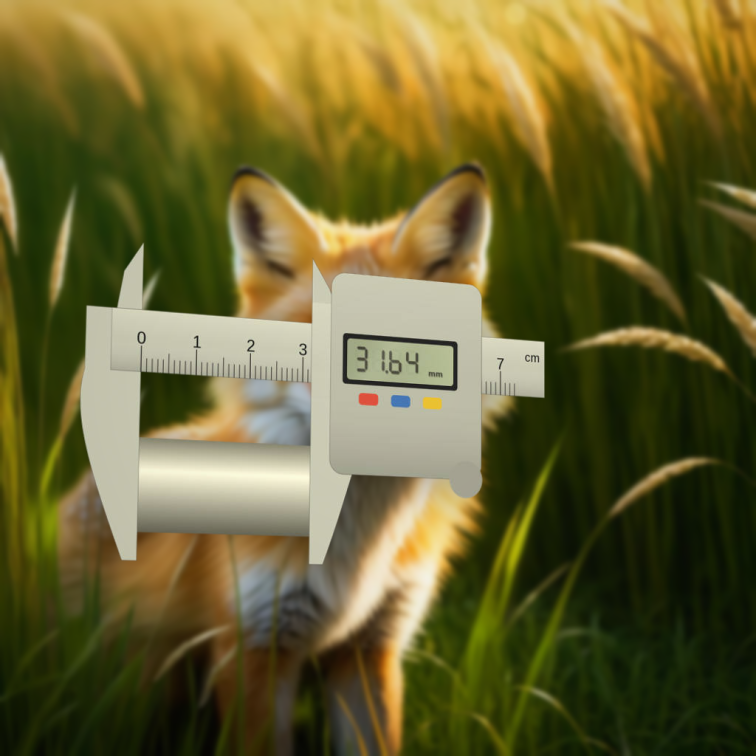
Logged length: 31.64 mm
